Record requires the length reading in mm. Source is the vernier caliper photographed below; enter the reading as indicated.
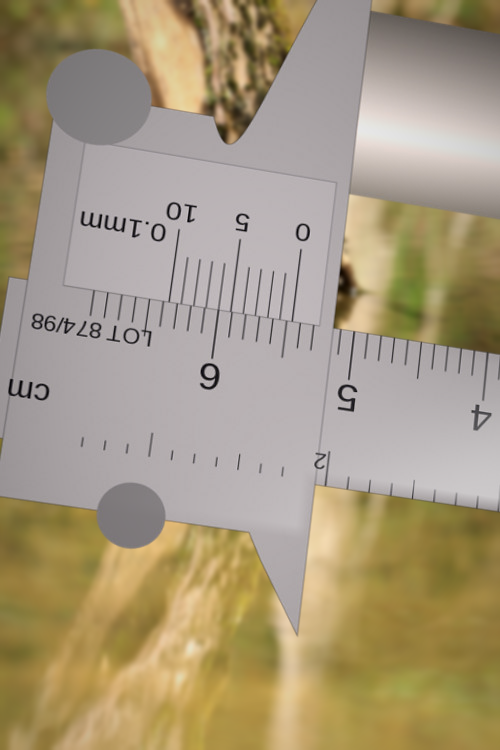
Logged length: 54.6 mm
